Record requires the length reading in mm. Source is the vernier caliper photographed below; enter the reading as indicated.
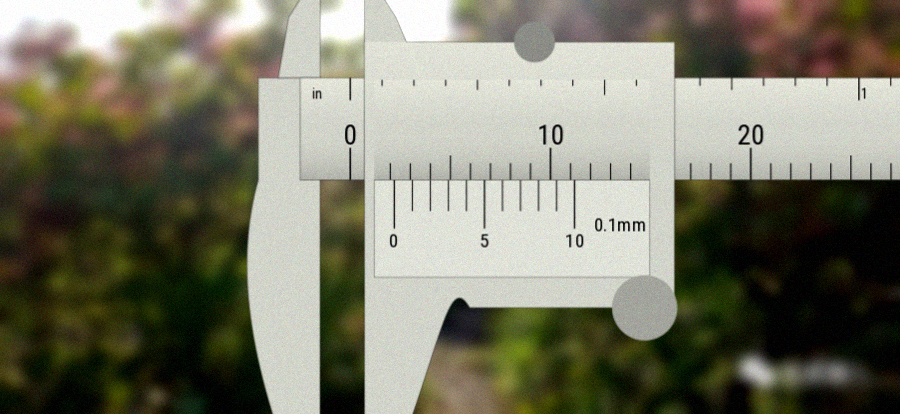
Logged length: 2.2 mm
